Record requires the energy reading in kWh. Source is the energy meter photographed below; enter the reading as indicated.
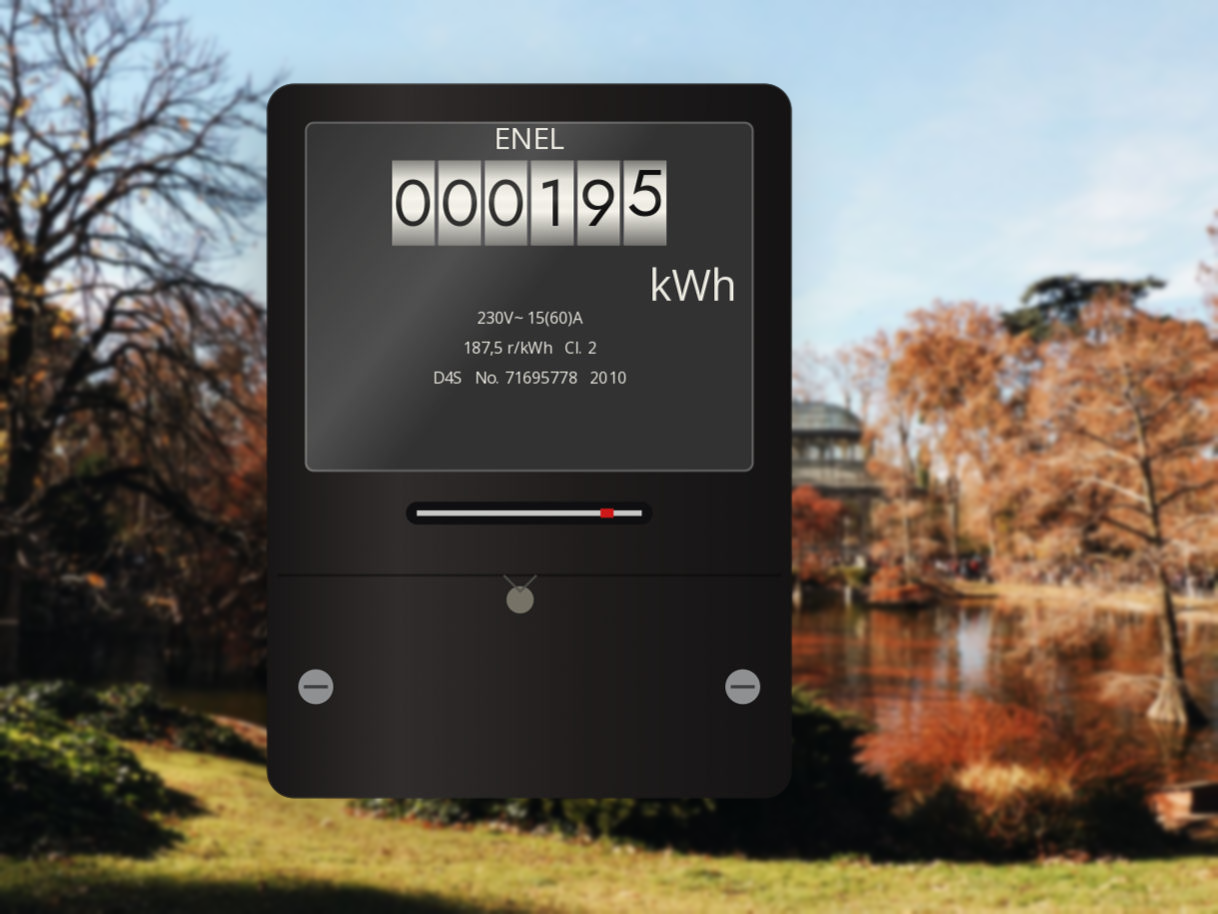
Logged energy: 195 kWh
